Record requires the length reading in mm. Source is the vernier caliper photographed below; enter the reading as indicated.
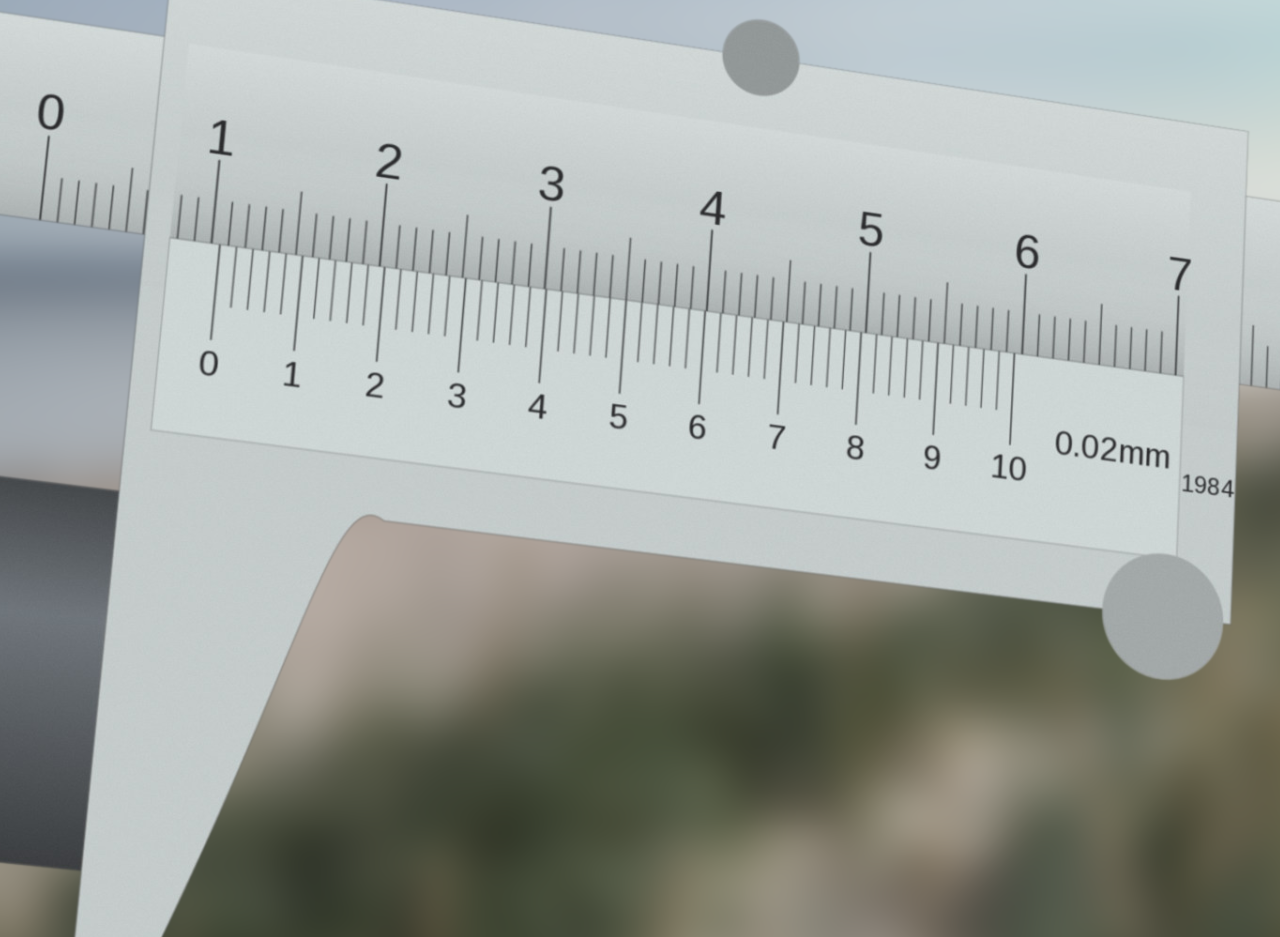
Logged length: 10.5 mm
